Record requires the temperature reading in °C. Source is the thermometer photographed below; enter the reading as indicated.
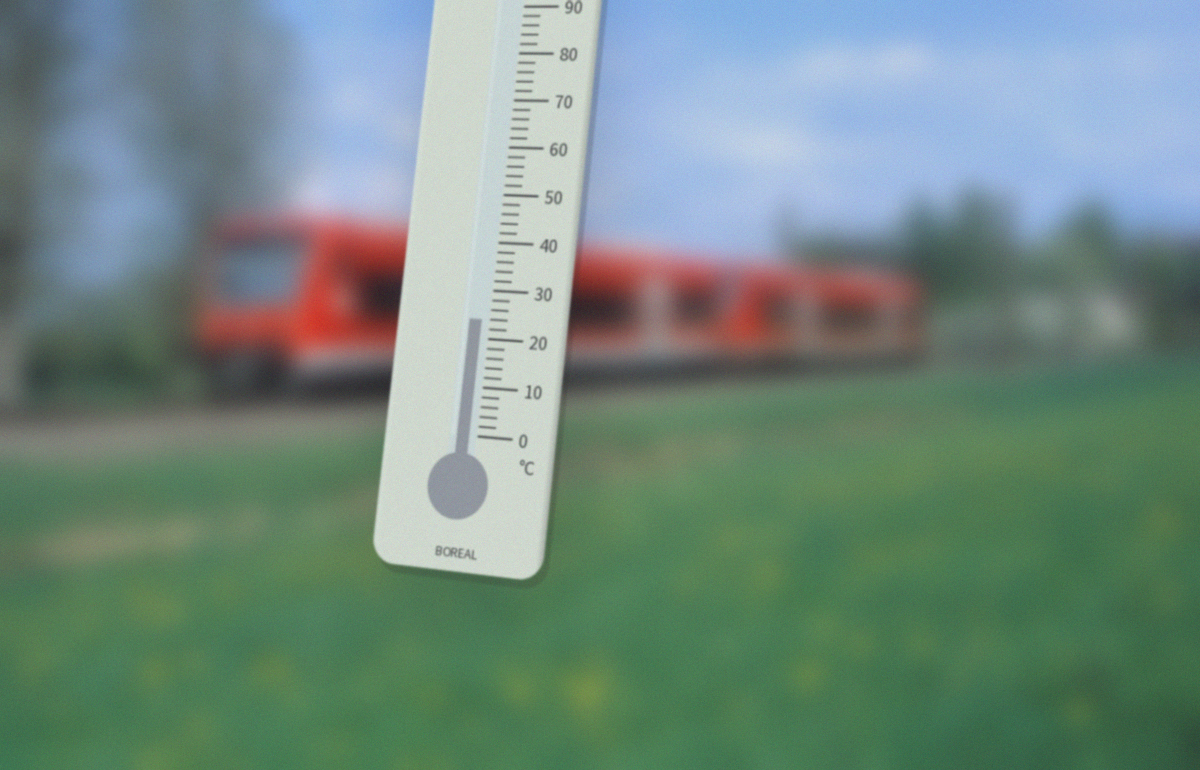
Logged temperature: 24 °C
